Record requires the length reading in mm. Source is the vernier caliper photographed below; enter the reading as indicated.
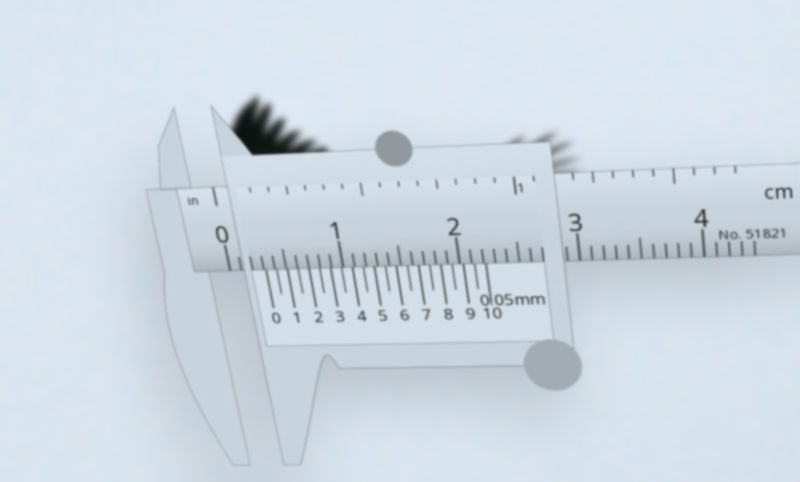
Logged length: 3.2 mm
